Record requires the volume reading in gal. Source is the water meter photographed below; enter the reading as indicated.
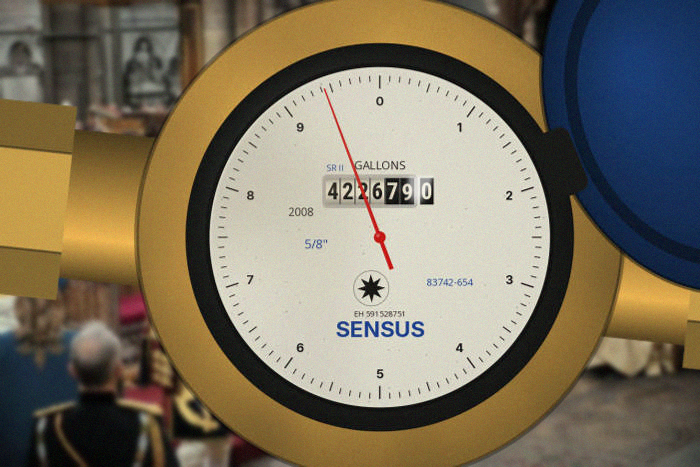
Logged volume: 4226789.4 gal
